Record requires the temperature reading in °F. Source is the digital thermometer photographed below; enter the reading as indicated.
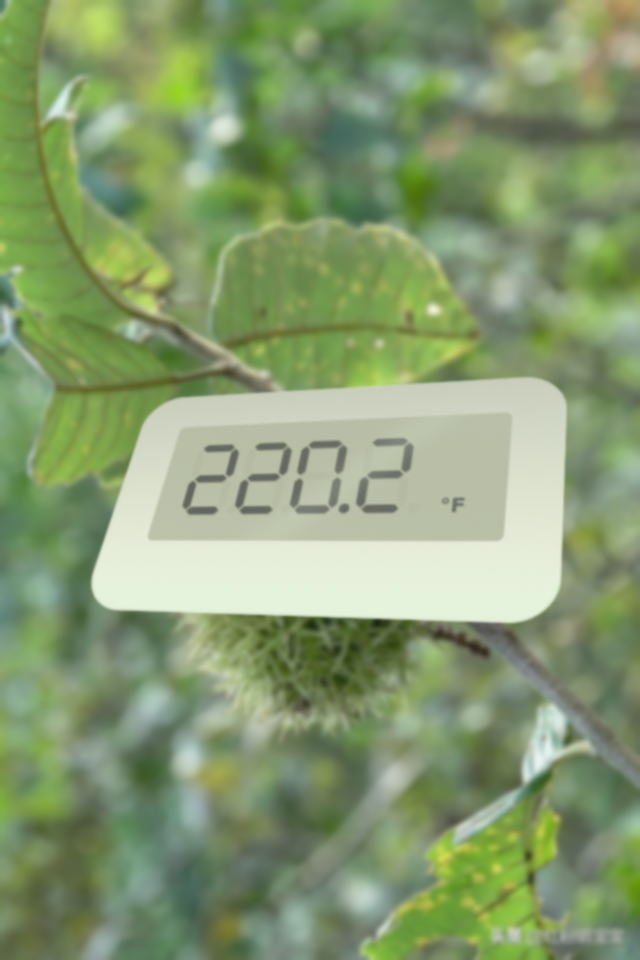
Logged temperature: 220.2 °F
